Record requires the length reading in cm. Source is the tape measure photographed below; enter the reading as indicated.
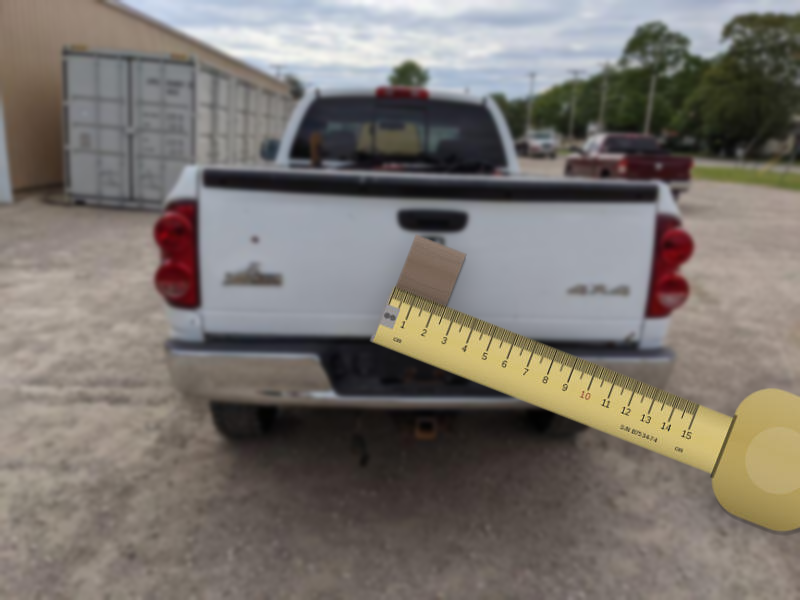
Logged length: 2.5 cm
